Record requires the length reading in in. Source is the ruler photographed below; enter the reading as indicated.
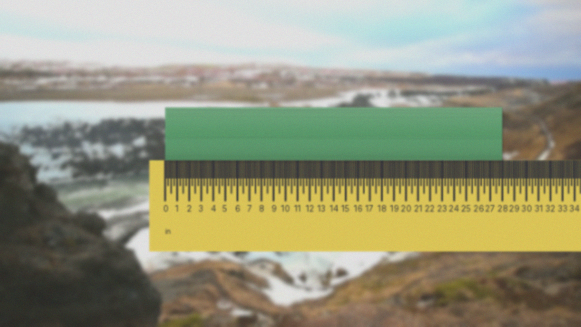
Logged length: 28 in
